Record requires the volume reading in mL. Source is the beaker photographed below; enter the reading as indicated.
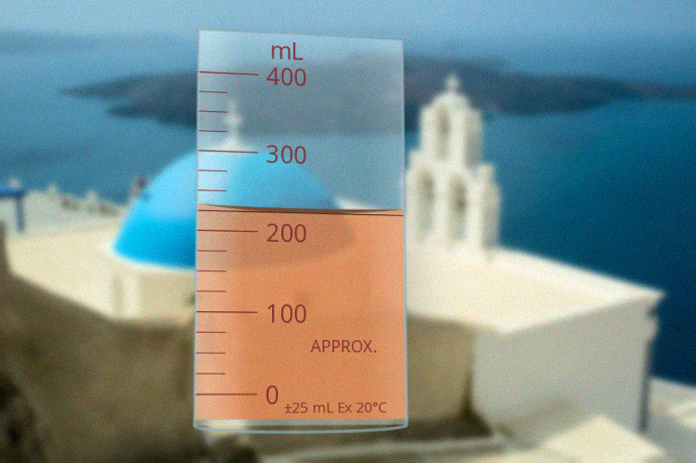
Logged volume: 225 mL
